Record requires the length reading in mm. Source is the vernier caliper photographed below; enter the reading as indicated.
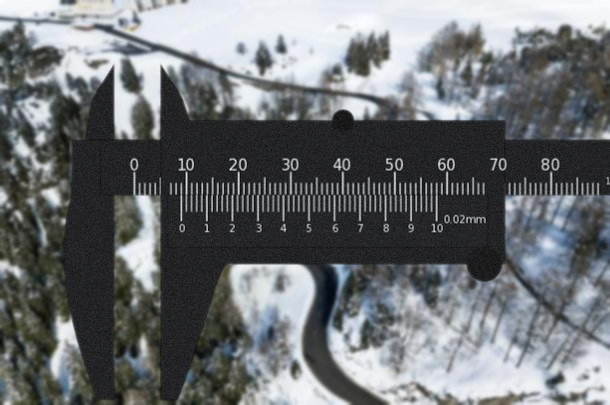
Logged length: 9.0 mm
